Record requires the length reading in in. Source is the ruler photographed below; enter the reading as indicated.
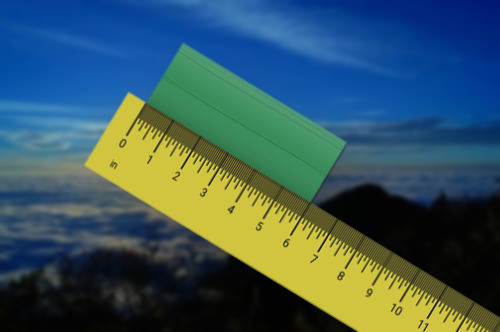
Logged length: 6 in
